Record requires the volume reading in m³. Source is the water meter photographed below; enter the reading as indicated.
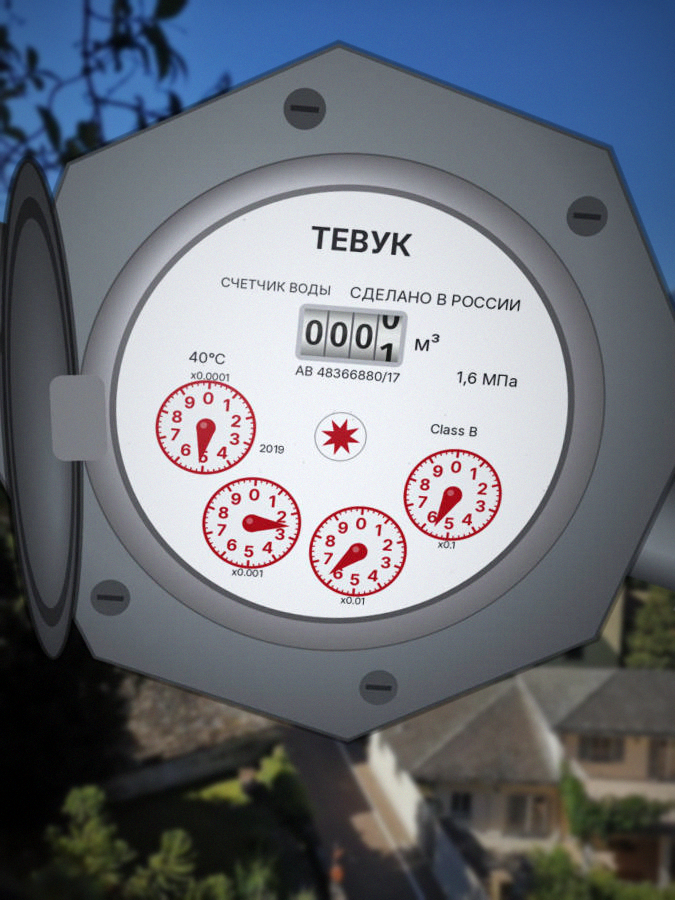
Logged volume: 0.5625 m³
